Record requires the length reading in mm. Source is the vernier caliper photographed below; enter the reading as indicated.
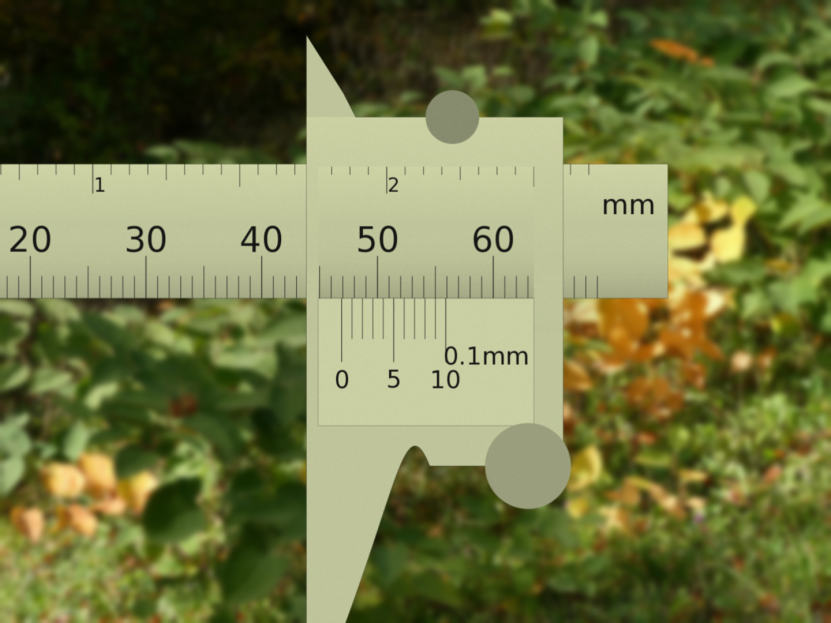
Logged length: 46.9 mm
